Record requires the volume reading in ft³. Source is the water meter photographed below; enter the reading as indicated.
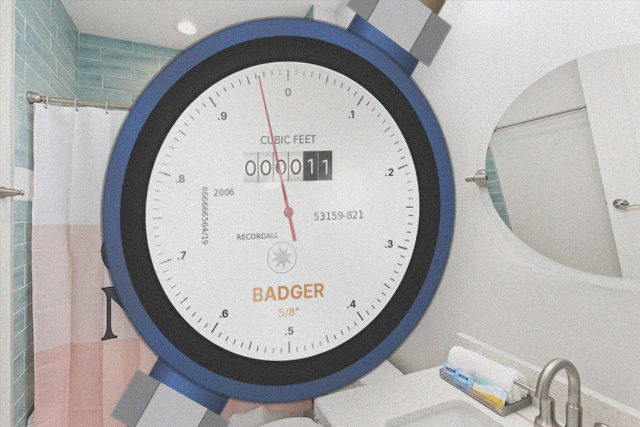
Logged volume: 10.96 ft³
